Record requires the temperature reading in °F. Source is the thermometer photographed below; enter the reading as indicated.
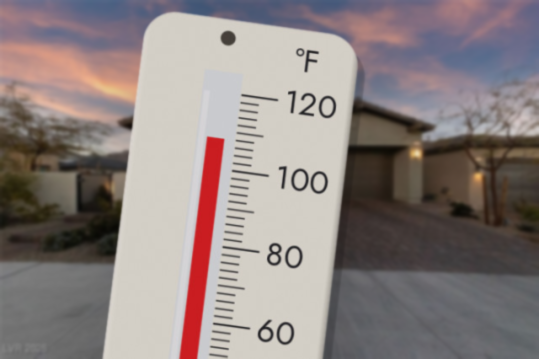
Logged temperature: 108 °F
